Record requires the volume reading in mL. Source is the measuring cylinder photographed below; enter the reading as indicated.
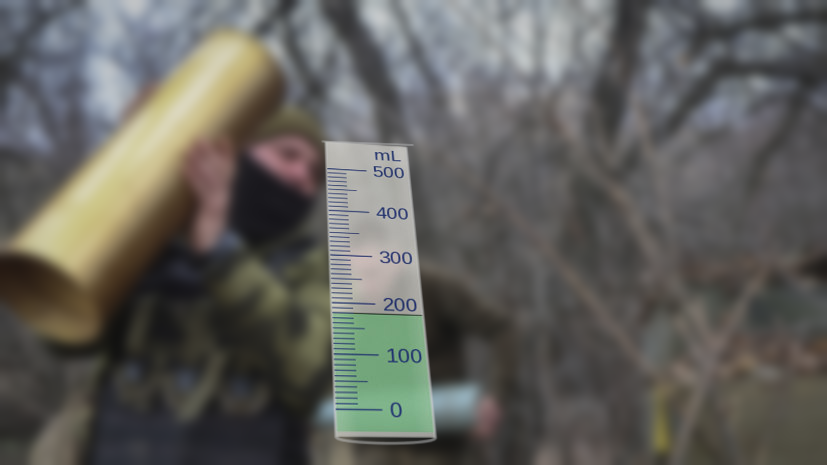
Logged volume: 180 mL
